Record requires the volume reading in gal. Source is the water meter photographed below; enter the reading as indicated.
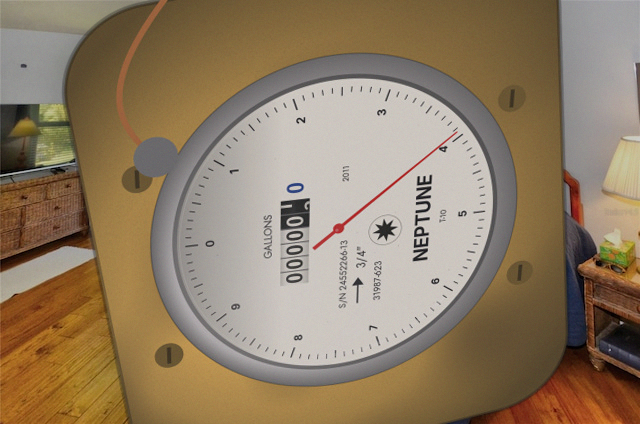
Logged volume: 13.9 gal
